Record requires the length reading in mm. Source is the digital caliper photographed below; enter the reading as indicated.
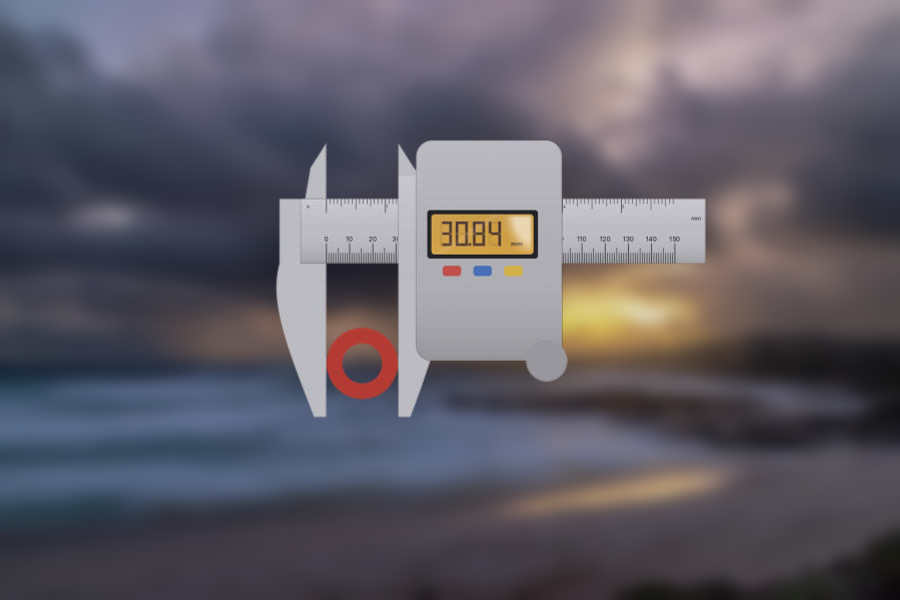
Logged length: 30.84 mm
